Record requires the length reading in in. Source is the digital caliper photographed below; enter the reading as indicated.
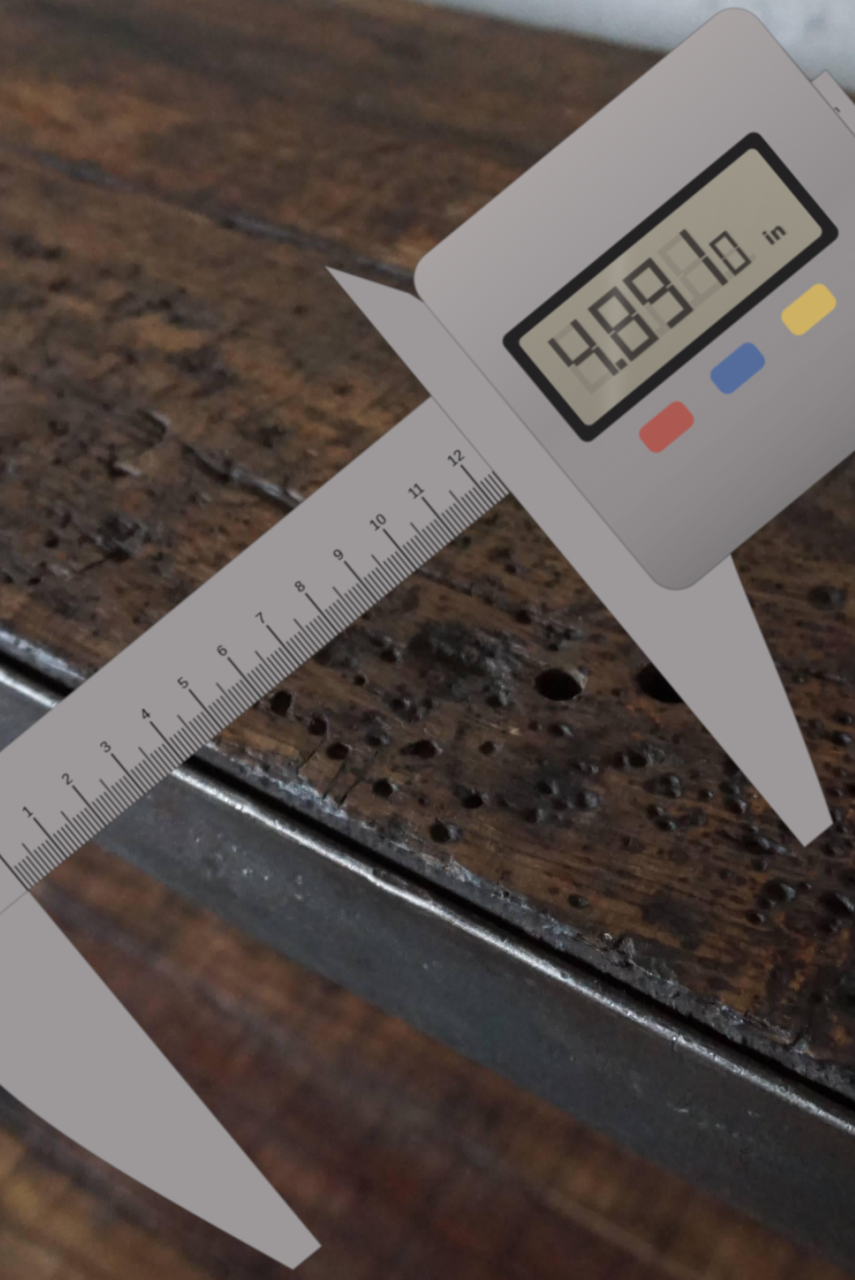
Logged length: 4.8910 in
